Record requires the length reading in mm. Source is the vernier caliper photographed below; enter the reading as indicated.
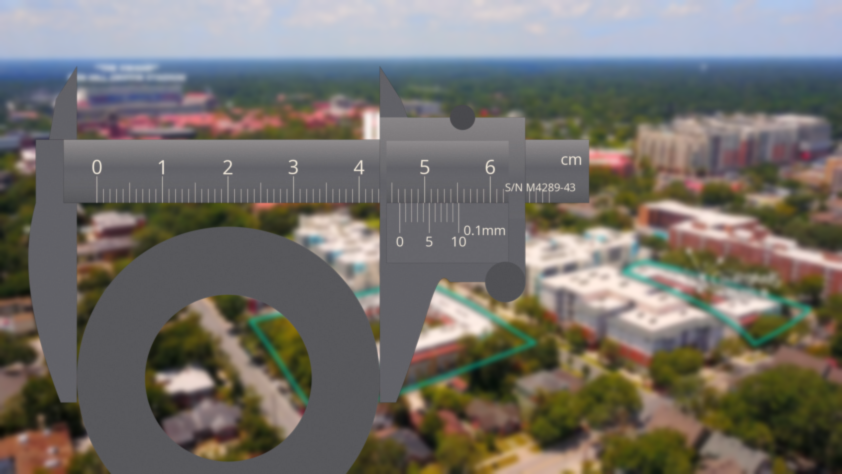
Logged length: 46.2 mm
